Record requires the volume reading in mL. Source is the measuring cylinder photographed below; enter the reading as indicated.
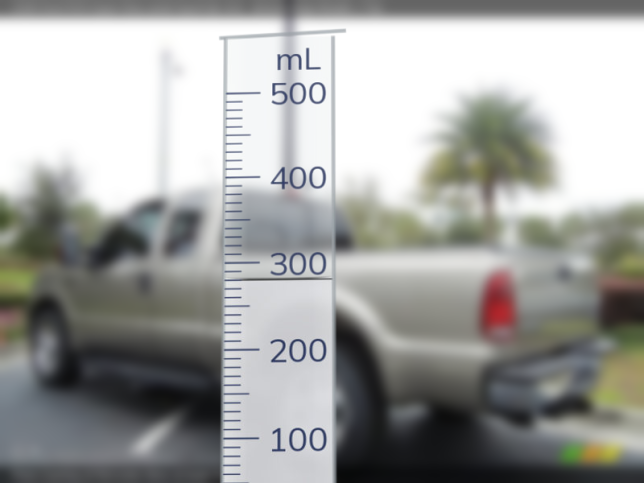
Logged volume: 280 mL
